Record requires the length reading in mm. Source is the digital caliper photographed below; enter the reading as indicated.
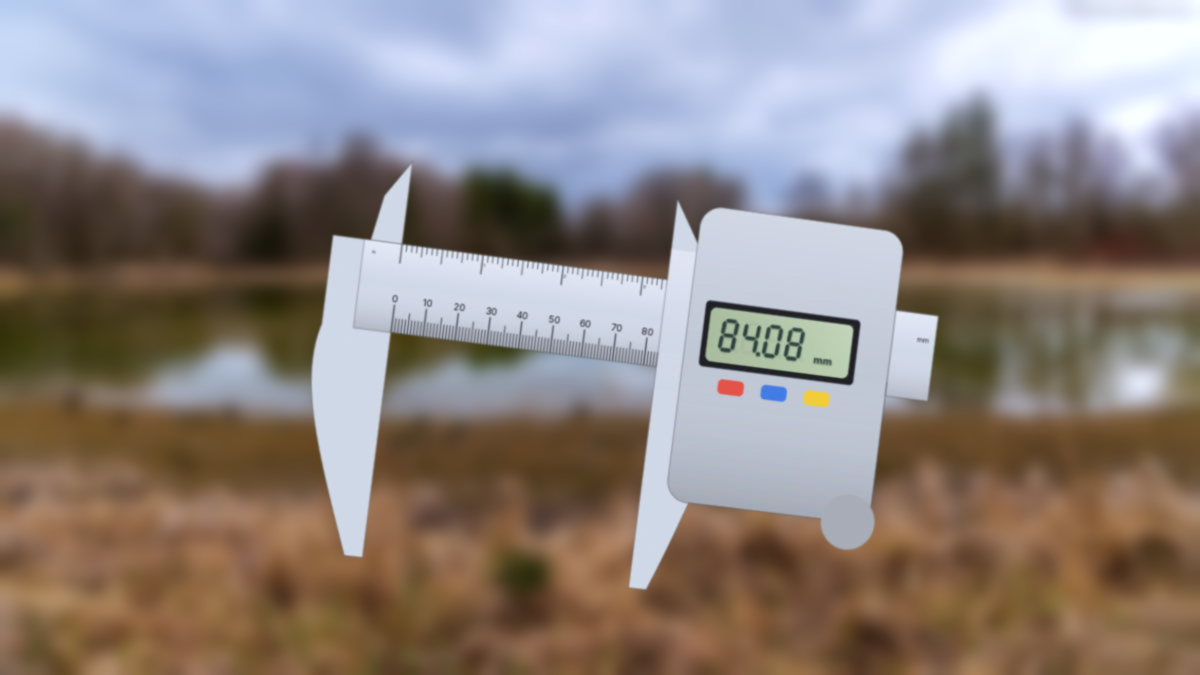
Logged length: 84.08 mm
